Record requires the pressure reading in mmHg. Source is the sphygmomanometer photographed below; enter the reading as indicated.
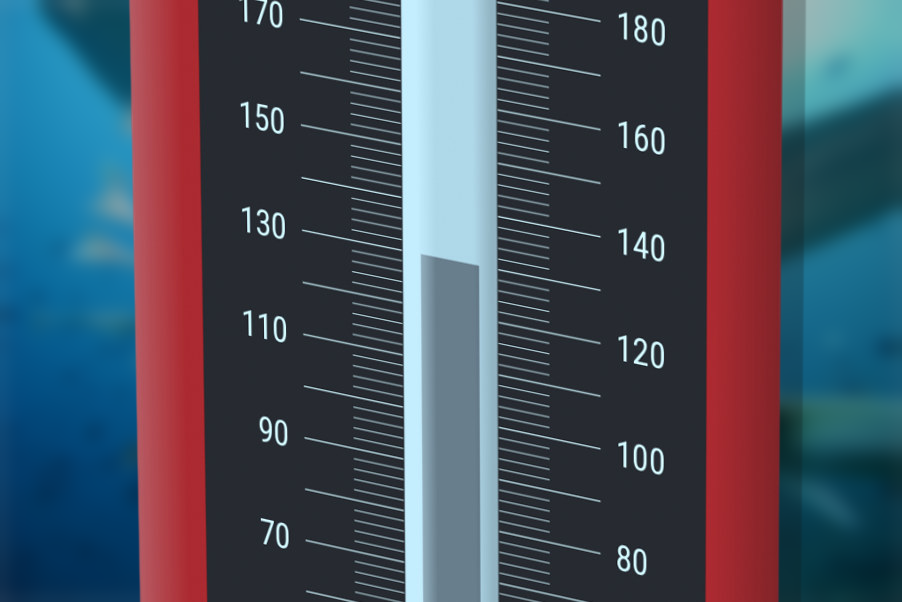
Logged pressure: 130 mmHg
